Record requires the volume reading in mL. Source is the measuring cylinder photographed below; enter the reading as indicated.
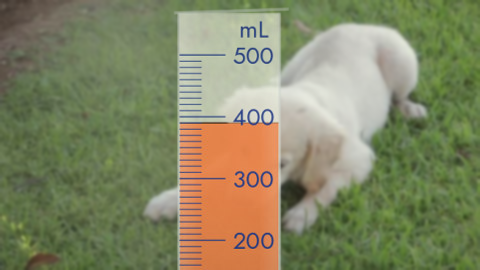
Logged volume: 390 mL
